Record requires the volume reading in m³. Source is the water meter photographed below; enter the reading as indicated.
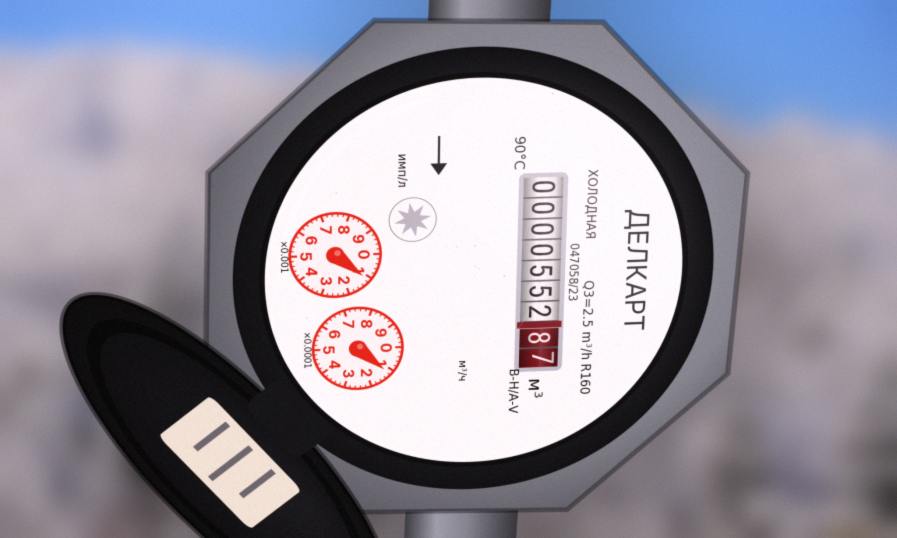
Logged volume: 552.8711 m³
